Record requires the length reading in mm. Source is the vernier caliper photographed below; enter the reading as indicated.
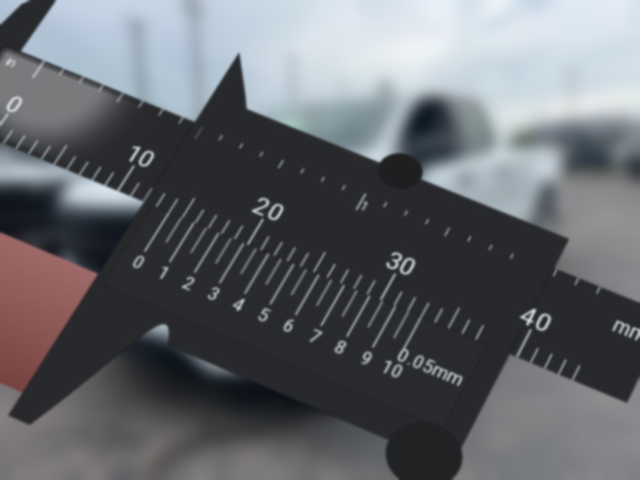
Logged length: 14.0 mm
